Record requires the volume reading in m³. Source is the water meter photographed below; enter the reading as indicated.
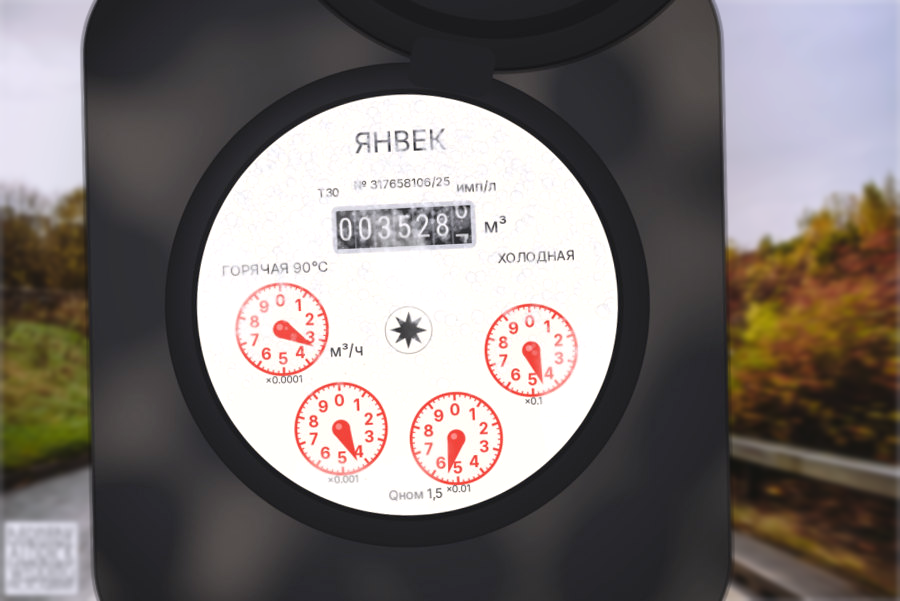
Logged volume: 35286.4543 m³
